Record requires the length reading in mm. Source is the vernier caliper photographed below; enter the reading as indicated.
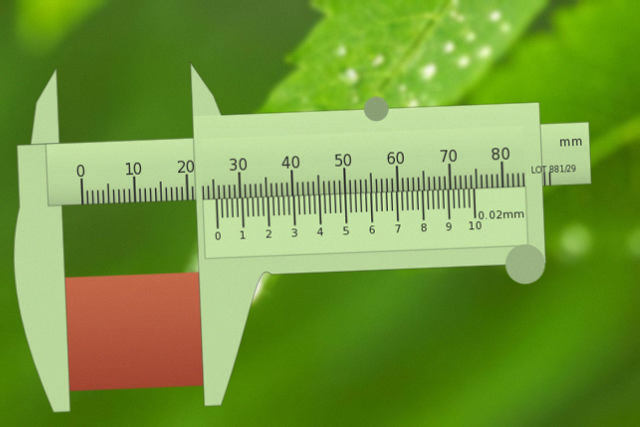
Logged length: 25.5 mm
